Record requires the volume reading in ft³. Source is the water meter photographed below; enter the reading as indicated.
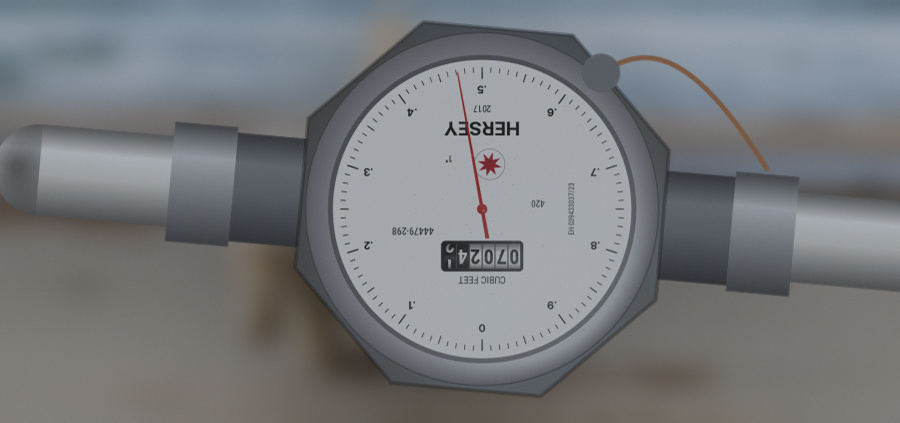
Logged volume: 70241.47 ft³
